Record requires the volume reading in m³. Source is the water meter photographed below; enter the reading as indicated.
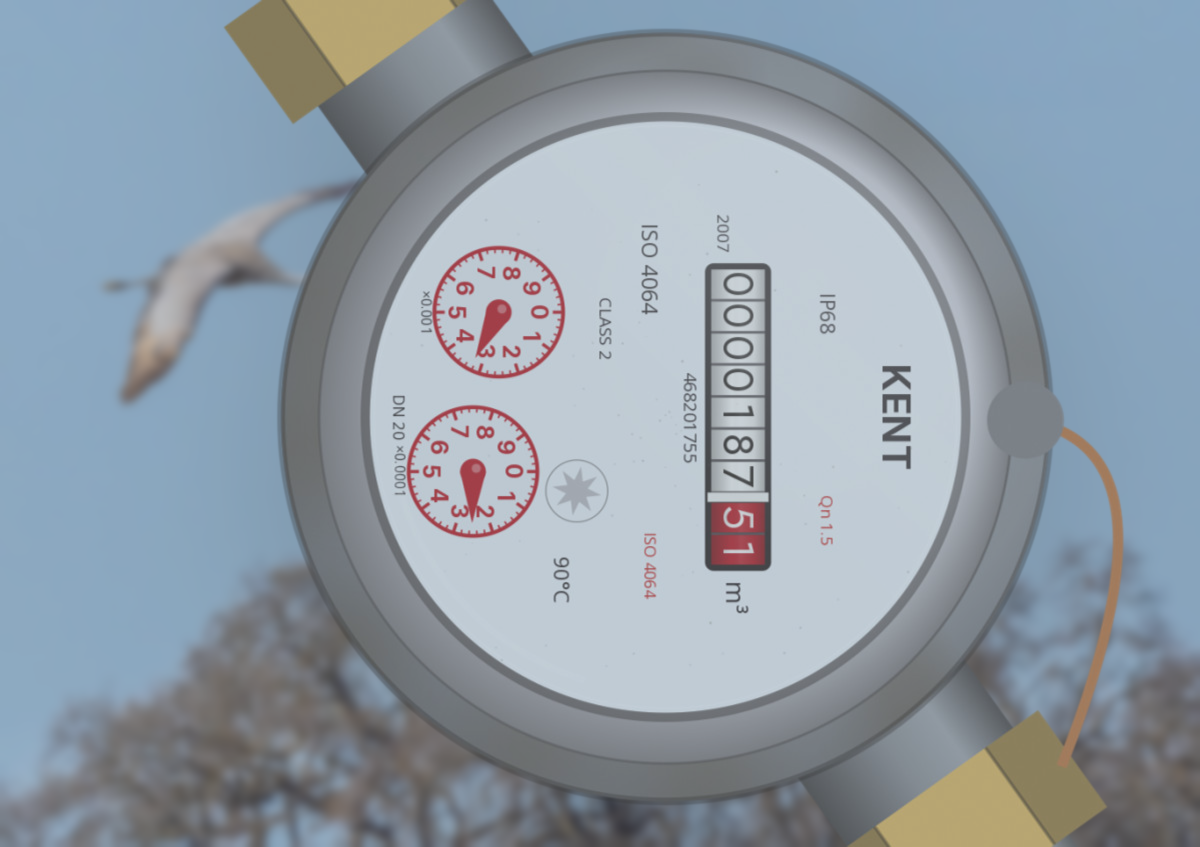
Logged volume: 187.5132 m³
